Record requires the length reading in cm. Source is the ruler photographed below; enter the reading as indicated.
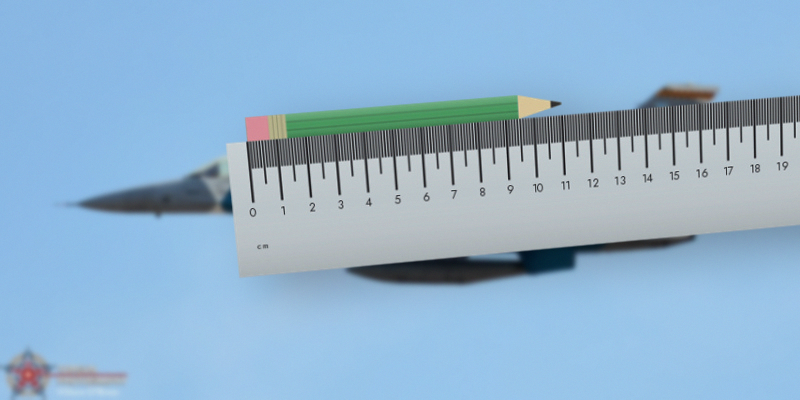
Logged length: 11 cm
